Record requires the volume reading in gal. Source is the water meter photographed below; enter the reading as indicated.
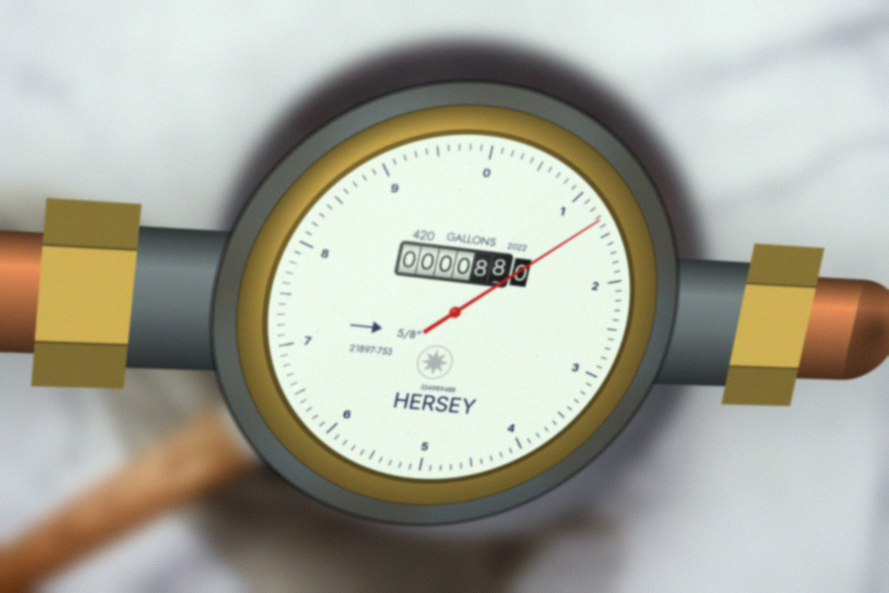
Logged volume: 881.3 gal
